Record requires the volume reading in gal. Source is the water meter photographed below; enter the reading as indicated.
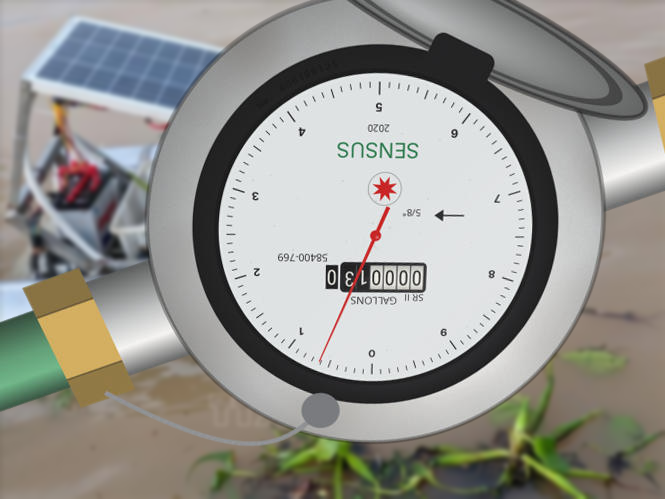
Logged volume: 130.6 gal
